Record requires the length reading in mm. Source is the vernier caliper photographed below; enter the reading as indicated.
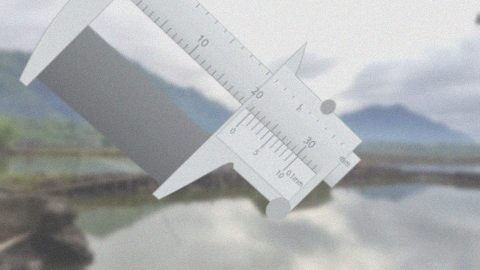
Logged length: 21.2 mm
